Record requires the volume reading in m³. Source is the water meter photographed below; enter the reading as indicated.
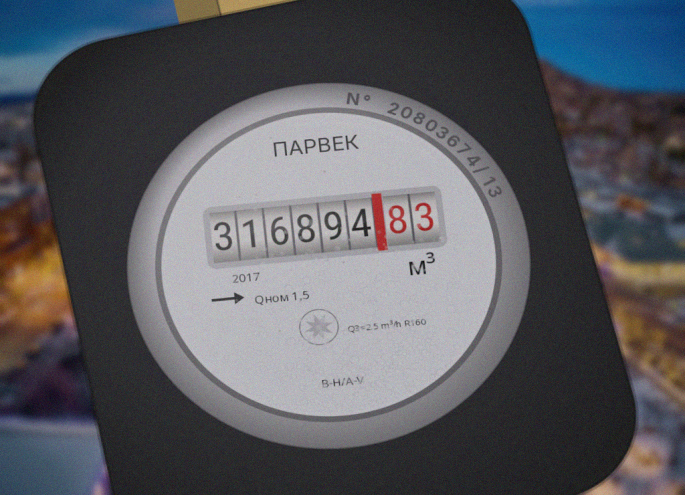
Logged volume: 316894.83 m³
